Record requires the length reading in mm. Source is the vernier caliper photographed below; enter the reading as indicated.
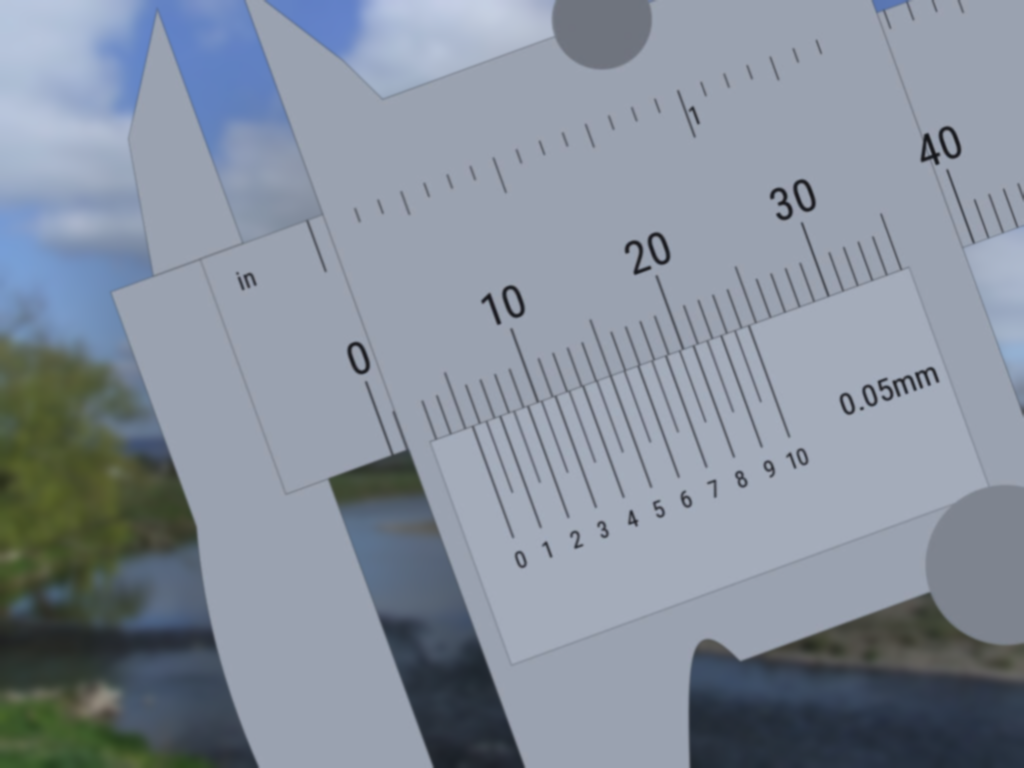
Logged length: 5.5 mm
